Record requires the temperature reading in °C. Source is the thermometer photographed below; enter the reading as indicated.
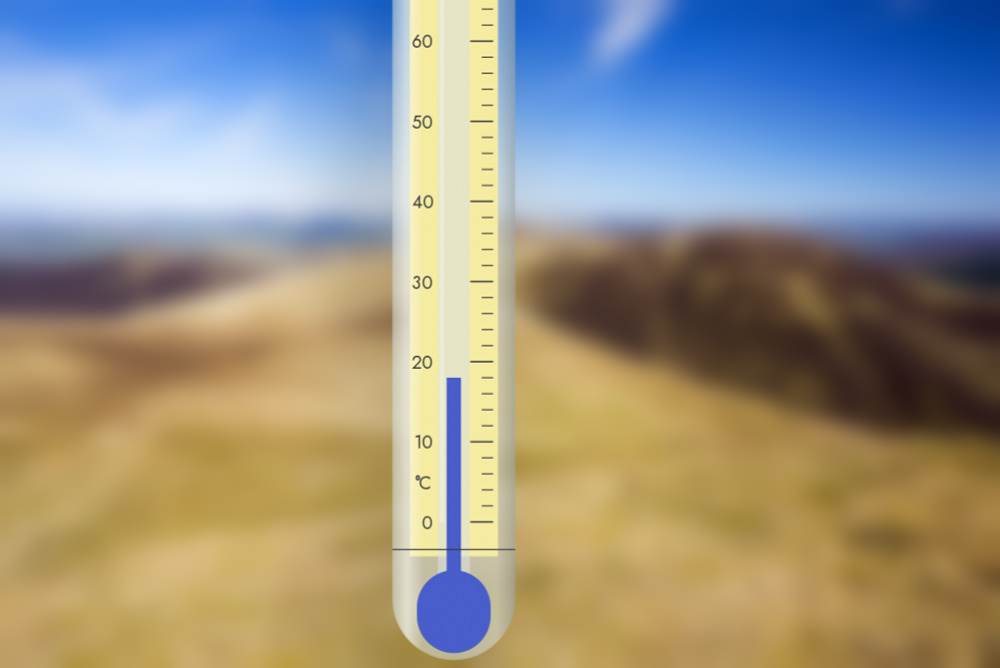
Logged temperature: 18 °C
